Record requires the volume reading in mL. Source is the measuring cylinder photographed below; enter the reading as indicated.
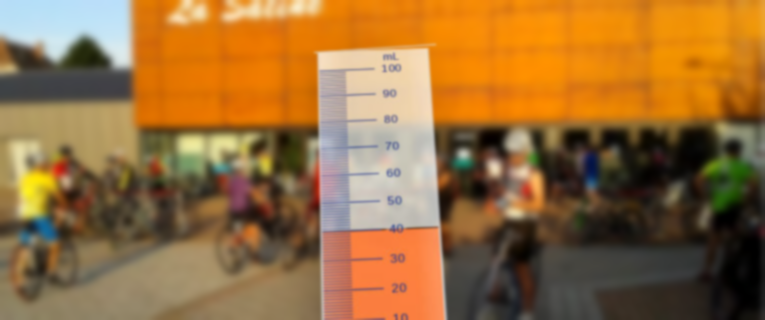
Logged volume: 40 mL
